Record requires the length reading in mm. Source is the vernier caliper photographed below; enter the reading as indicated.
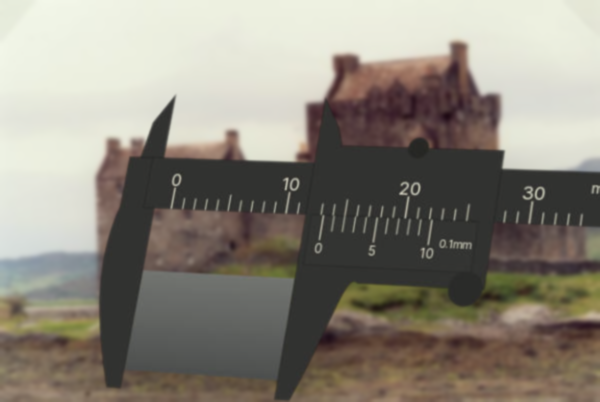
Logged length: 13.2 mm
